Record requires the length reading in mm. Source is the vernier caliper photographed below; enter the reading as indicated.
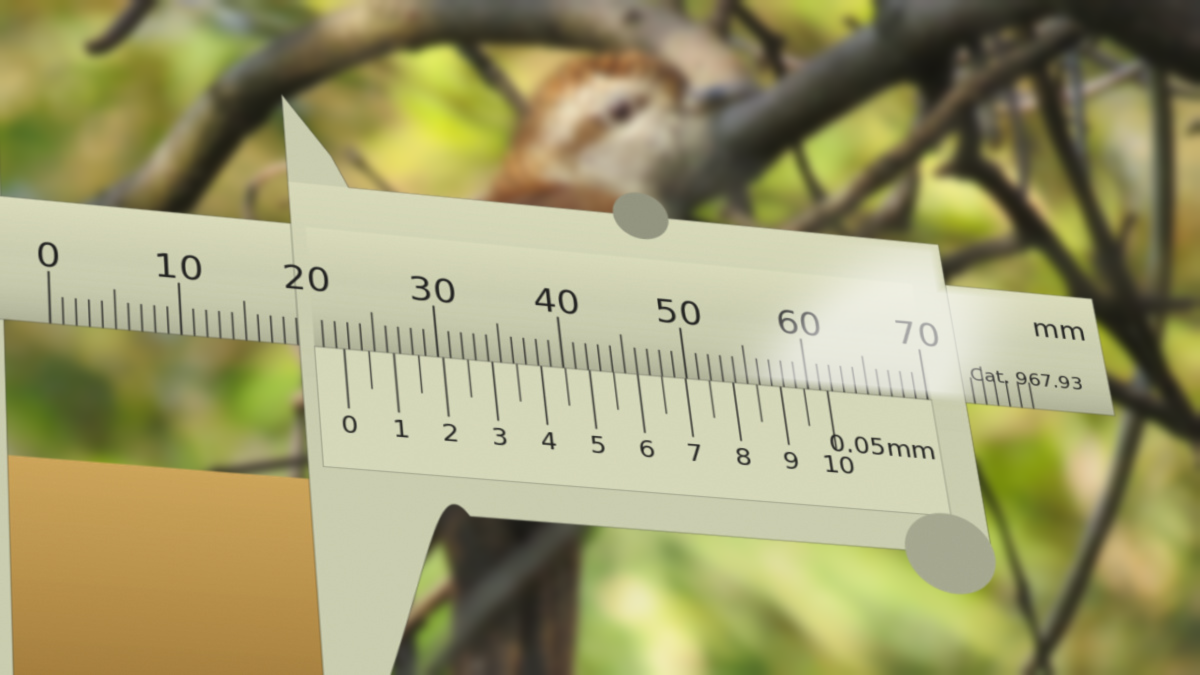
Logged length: 22.6 mm
